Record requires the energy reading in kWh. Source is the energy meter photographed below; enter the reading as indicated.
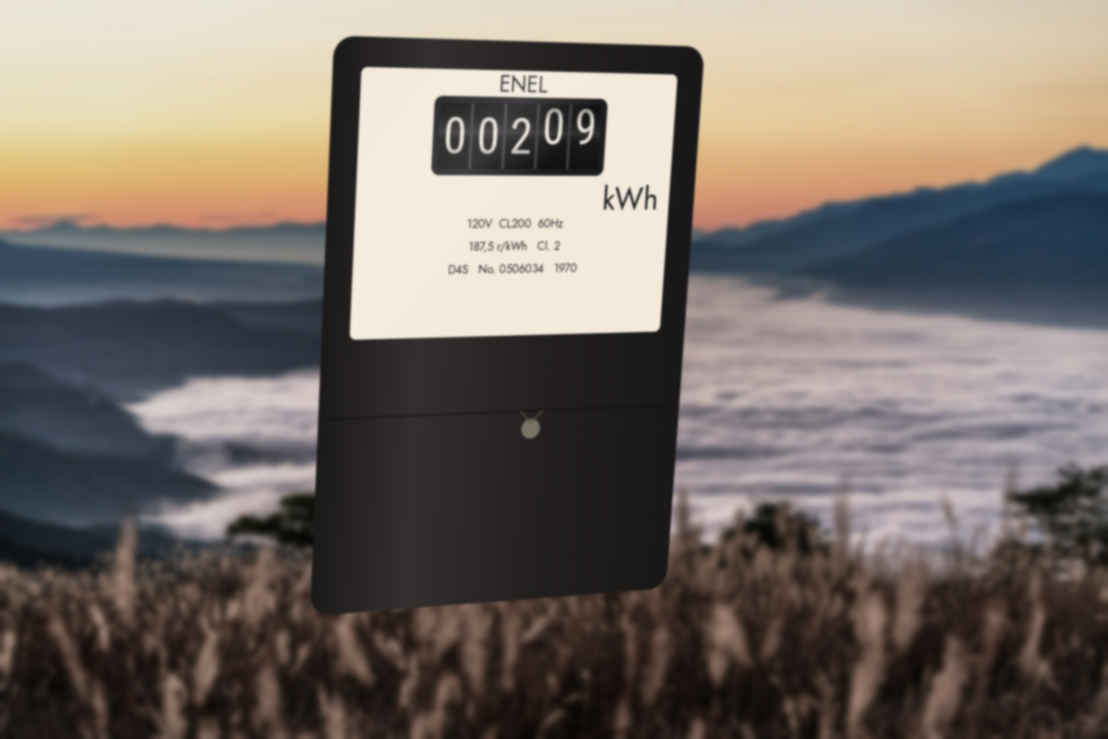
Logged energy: 209 kWh
